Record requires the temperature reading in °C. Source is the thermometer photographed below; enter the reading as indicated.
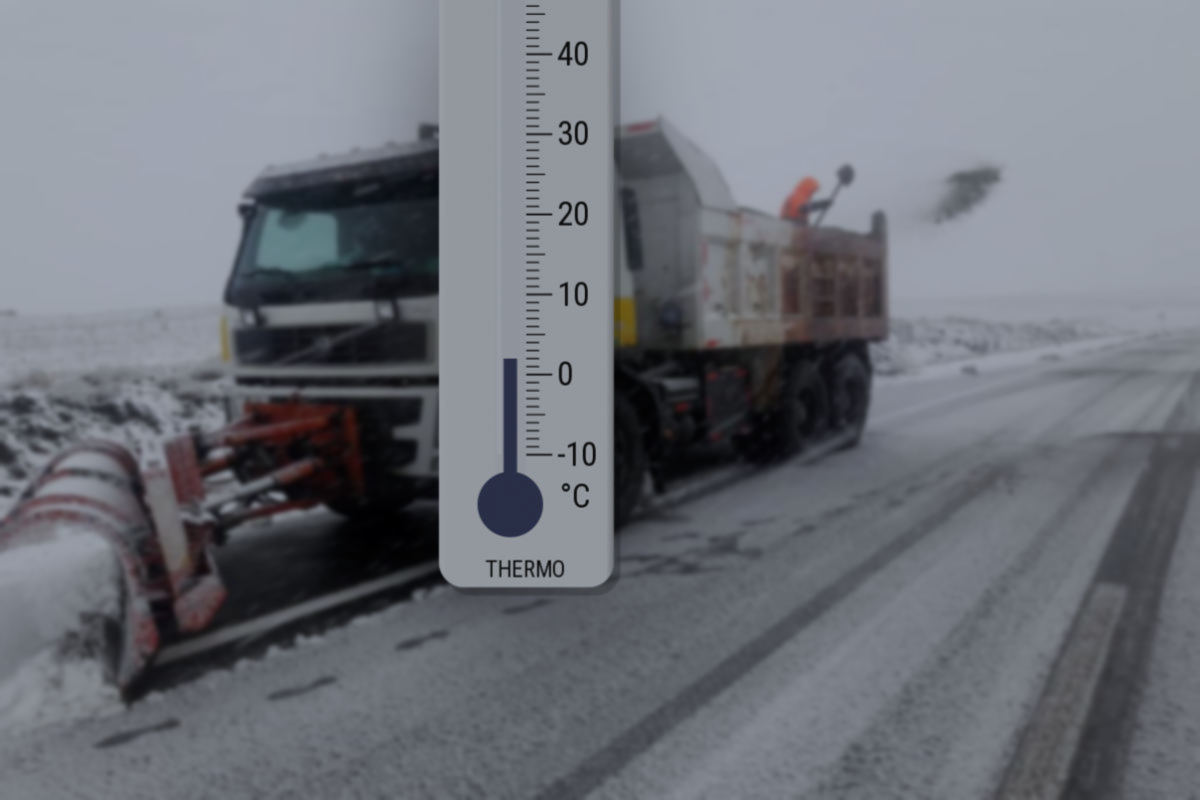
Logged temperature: 2 °C
